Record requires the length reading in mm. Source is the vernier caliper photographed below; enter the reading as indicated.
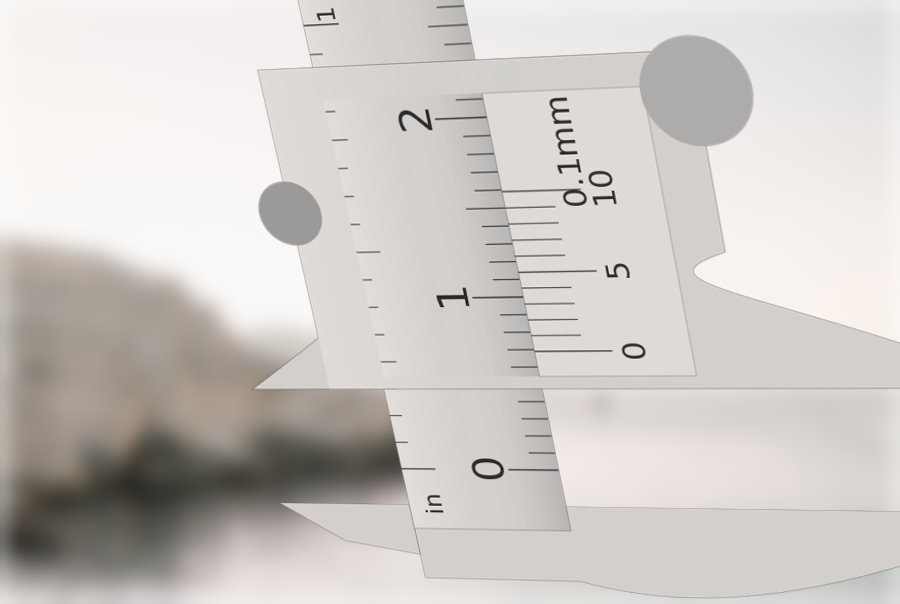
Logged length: 6.9 mm
